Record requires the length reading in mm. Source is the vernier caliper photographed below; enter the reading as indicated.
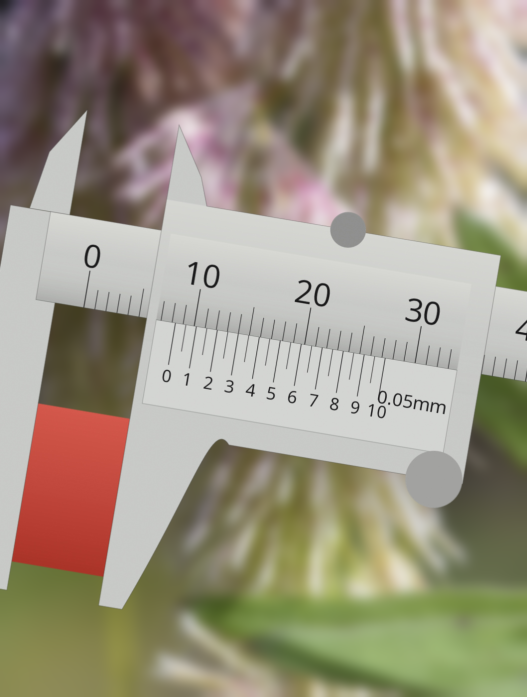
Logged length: 8.3 mm
